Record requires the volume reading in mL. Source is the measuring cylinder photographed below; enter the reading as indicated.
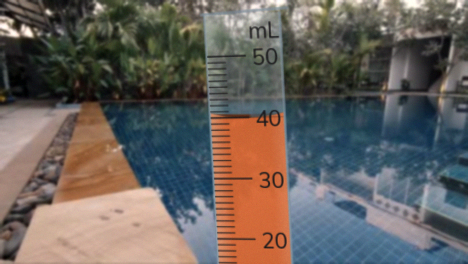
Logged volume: 40 mL
